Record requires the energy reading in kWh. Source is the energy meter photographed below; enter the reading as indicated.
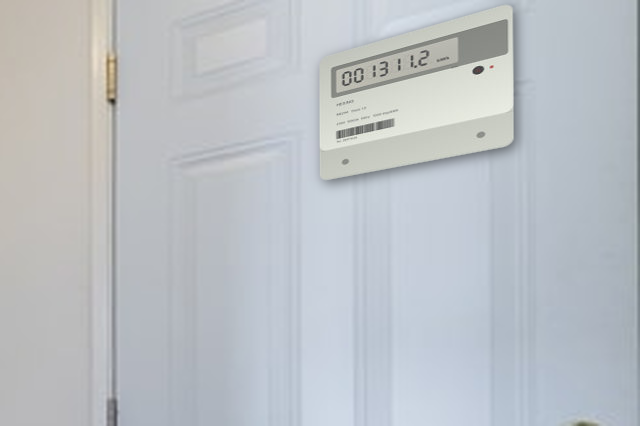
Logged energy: 1311.2 kWh
